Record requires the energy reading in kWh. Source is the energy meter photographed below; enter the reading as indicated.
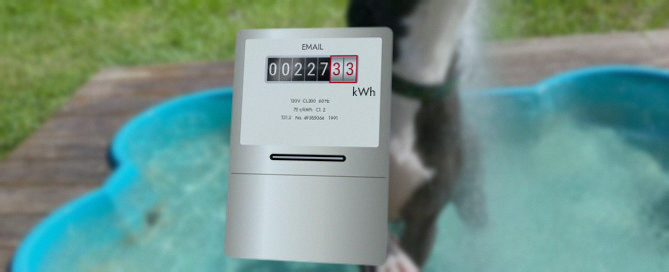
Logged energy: 227.33 kWh
